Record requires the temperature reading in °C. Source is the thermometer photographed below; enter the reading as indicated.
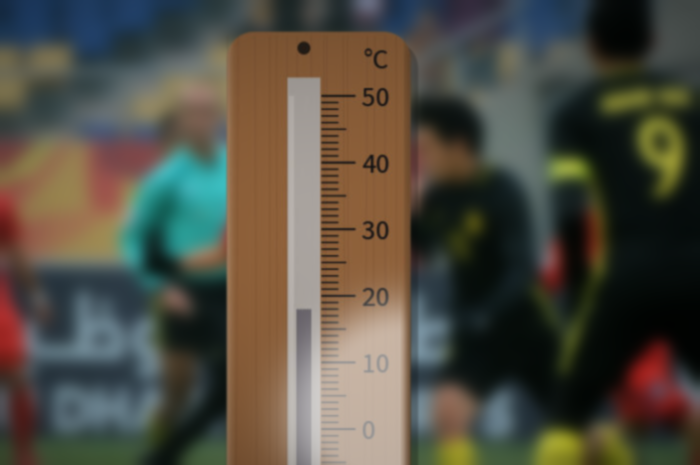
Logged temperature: 18 °C
